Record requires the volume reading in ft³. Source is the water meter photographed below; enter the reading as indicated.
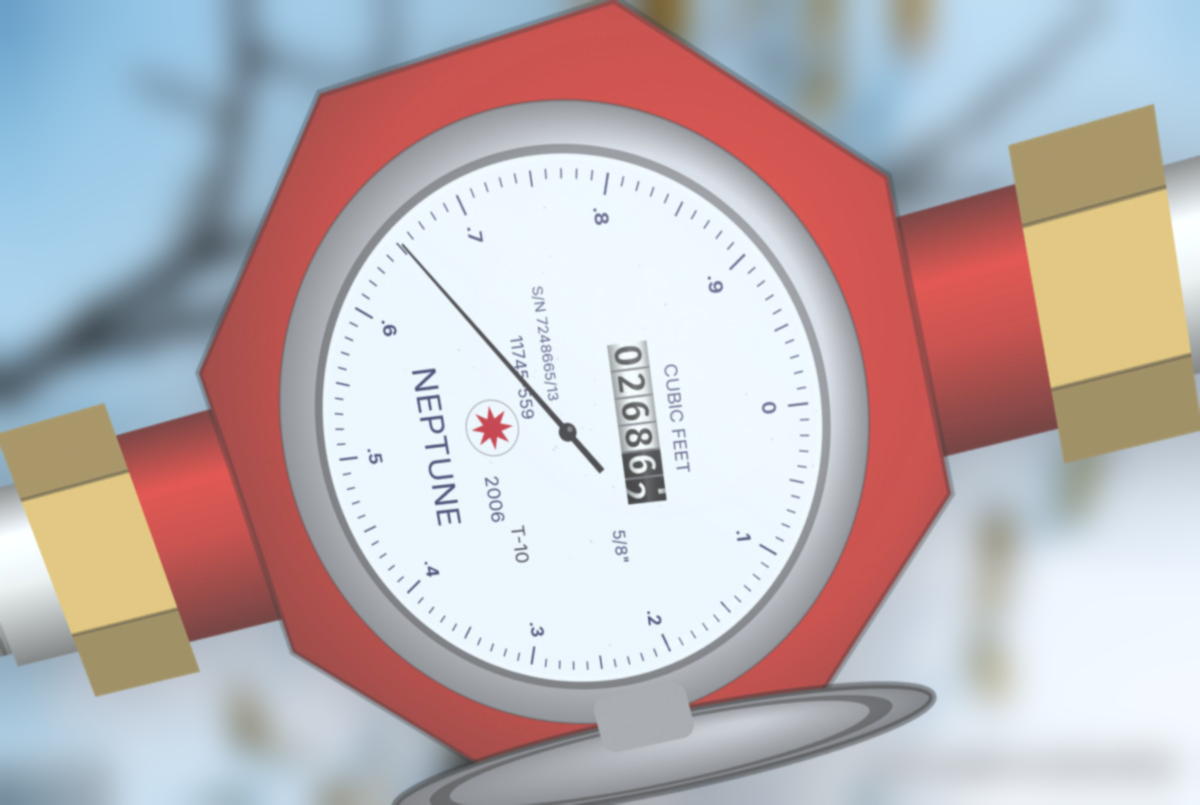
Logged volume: 26861.65 ft³
